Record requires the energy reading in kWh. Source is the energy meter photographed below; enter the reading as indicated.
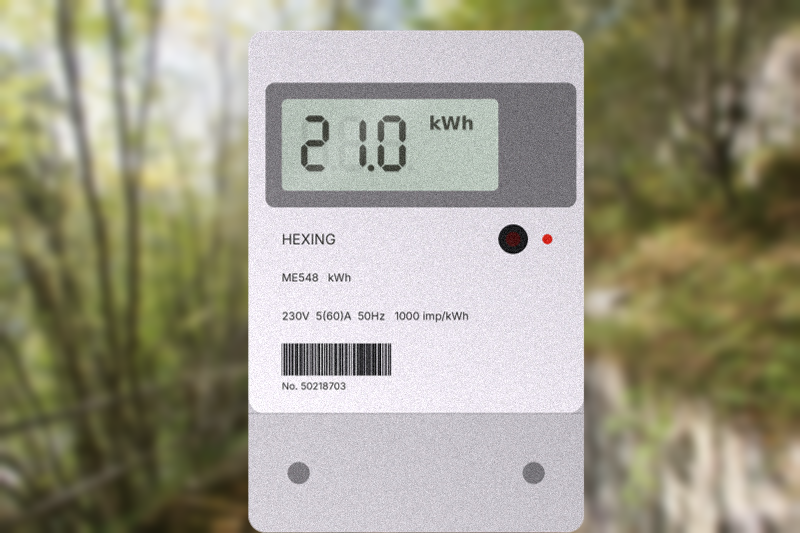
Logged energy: 21.0 kWh
